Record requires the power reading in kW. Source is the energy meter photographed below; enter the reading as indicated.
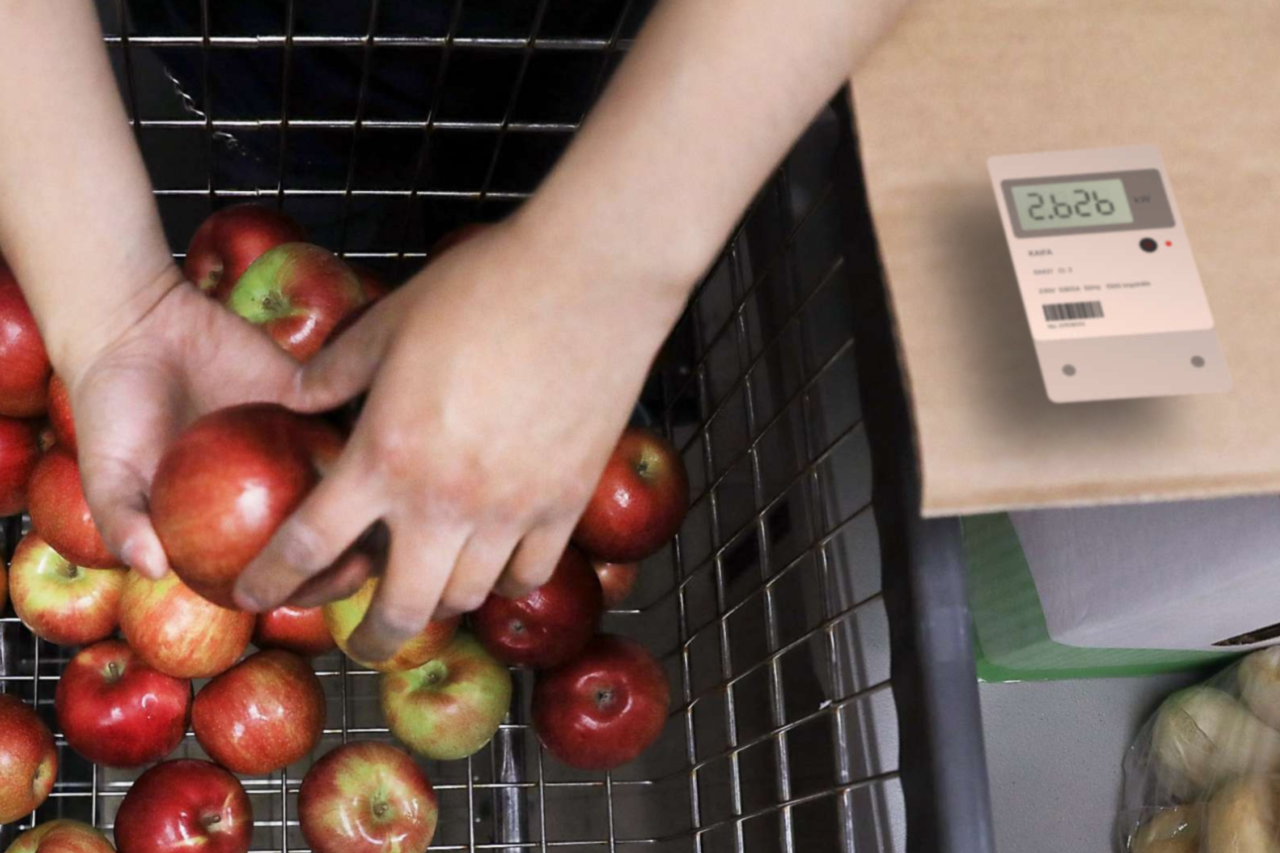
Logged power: 2.626 kW
